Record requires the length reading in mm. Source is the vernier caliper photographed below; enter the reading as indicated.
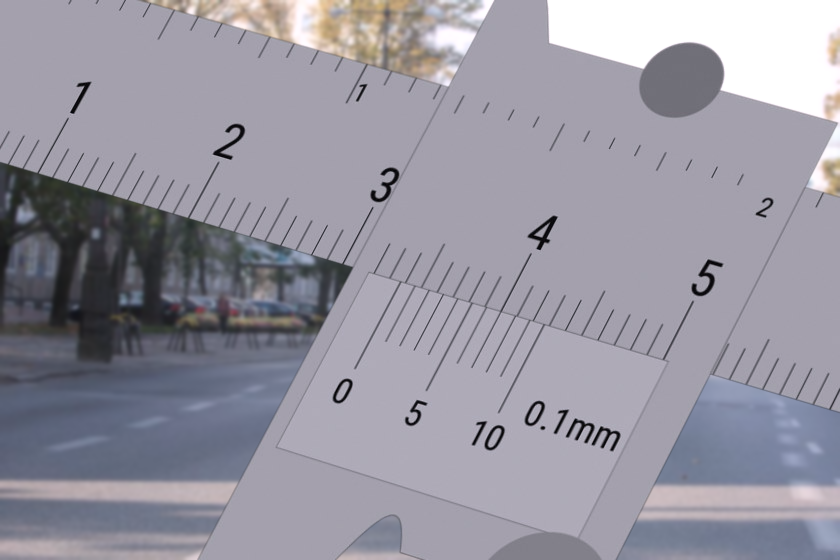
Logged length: 33.7 mm
